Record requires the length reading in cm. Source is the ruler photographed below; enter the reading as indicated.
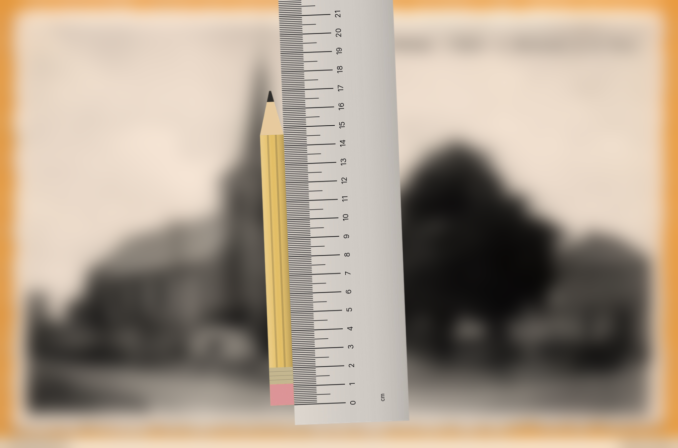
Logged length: 17 cm
